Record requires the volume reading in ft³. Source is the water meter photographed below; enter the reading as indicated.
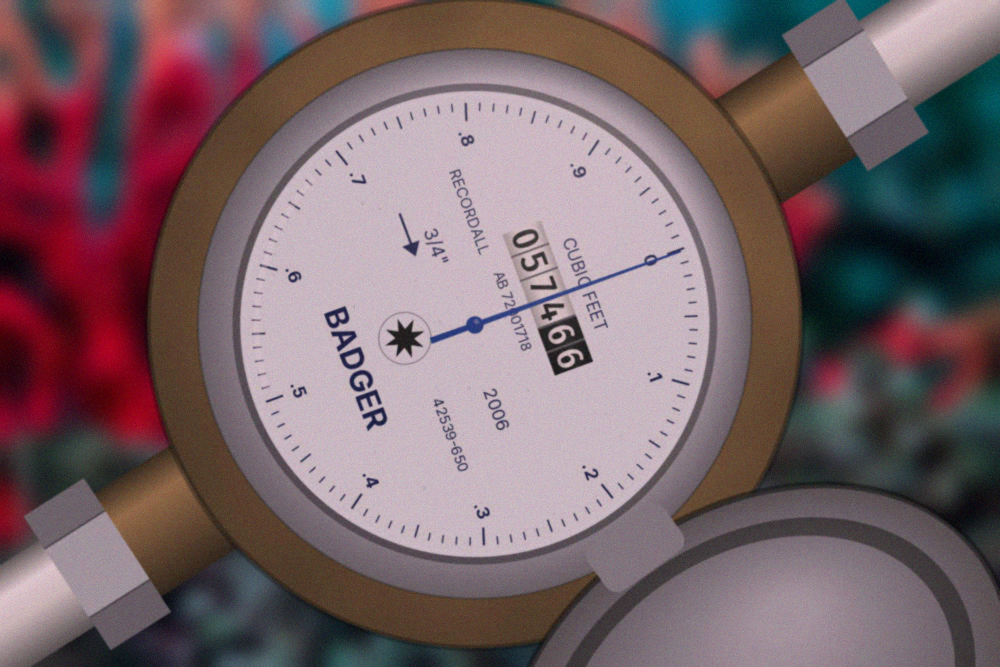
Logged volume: 57466.00 ft³
